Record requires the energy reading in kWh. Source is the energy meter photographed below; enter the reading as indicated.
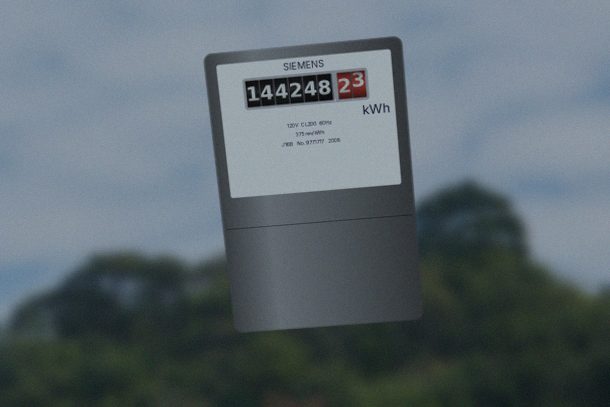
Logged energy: 144248.23 kWh
